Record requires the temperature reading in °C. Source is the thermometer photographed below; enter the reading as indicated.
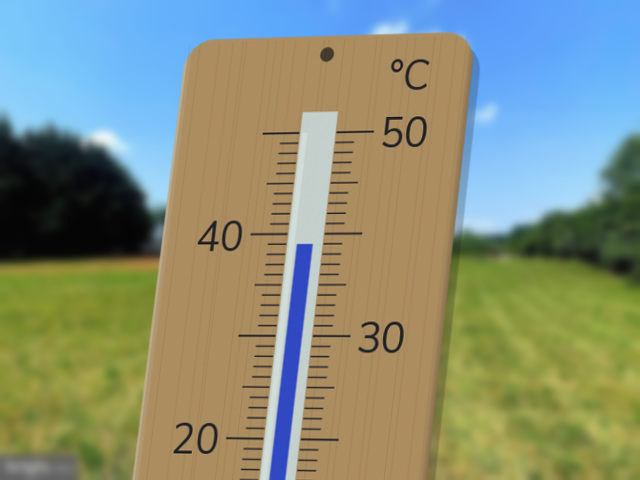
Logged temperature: 39 °C
